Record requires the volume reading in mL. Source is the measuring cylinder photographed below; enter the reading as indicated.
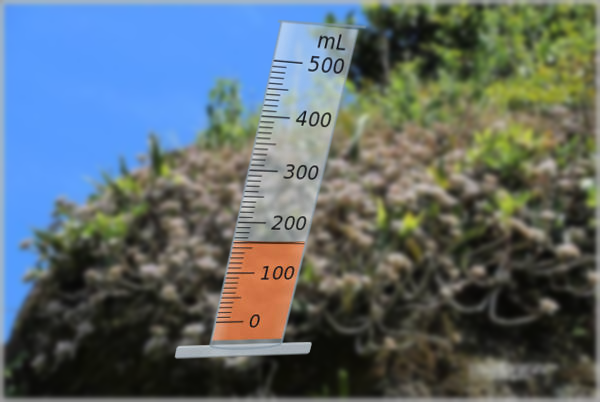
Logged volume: 160 mL
